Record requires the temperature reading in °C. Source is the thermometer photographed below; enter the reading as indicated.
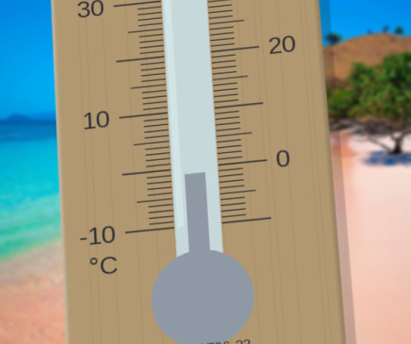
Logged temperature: -1 °C
